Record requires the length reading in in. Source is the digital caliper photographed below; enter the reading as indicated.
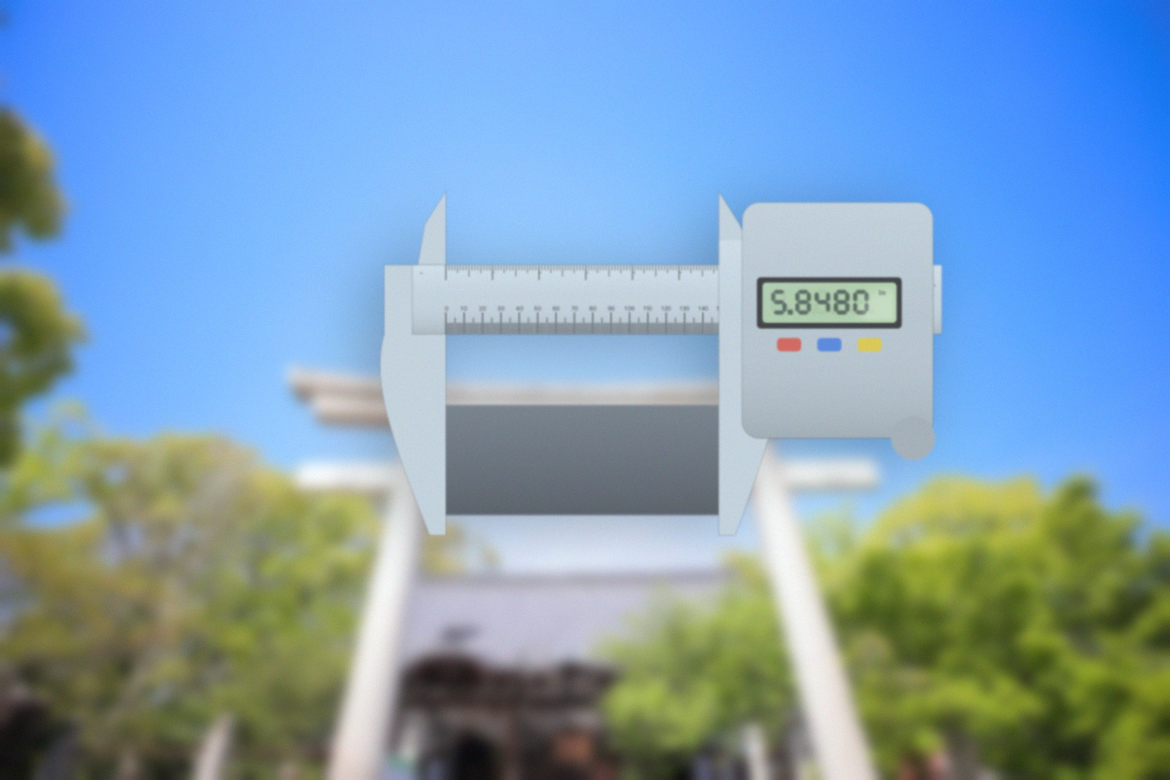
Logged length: 5.8480 in
